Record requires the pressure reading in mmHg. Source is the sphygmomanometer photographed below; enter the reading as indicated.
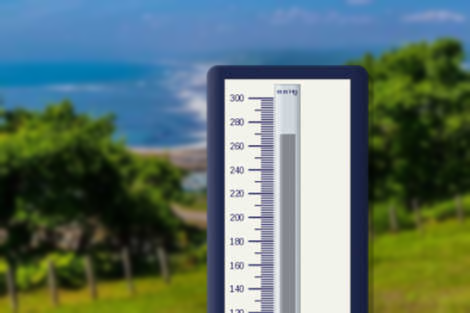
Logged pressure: 270 mmHg
